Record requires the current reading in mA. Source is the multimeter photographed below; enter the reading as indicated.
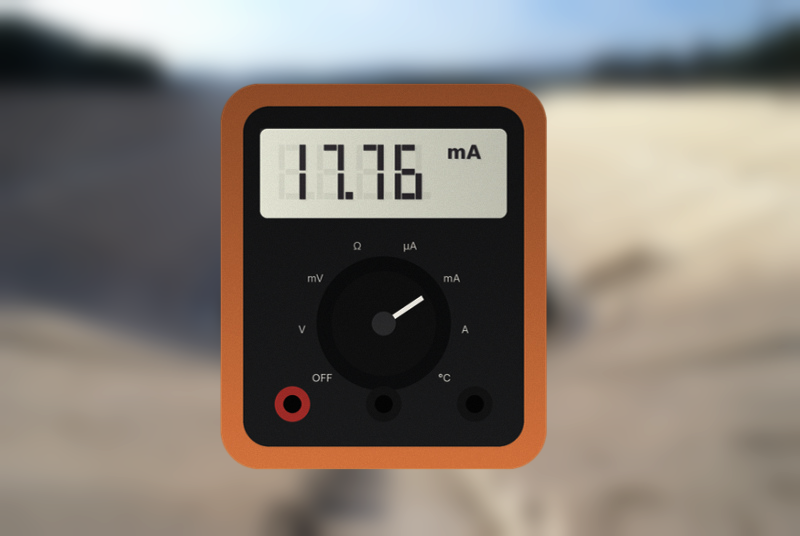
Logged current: 17.76 mA
